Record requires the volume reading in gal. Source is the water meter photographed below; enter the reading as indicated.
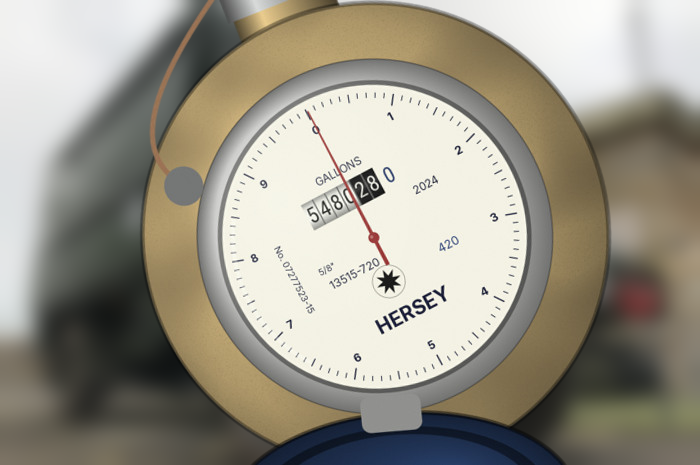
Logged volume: 5480280.0 gal
